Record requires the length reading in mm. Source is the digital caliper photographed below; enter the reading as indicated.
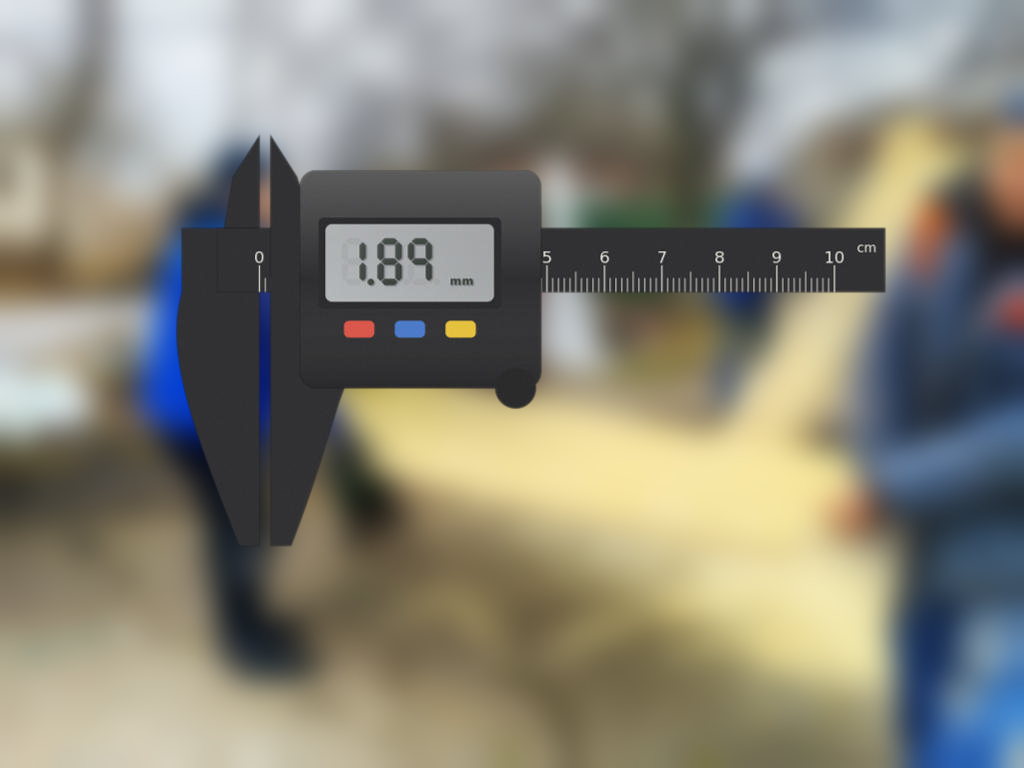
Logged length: 1.89 mm
